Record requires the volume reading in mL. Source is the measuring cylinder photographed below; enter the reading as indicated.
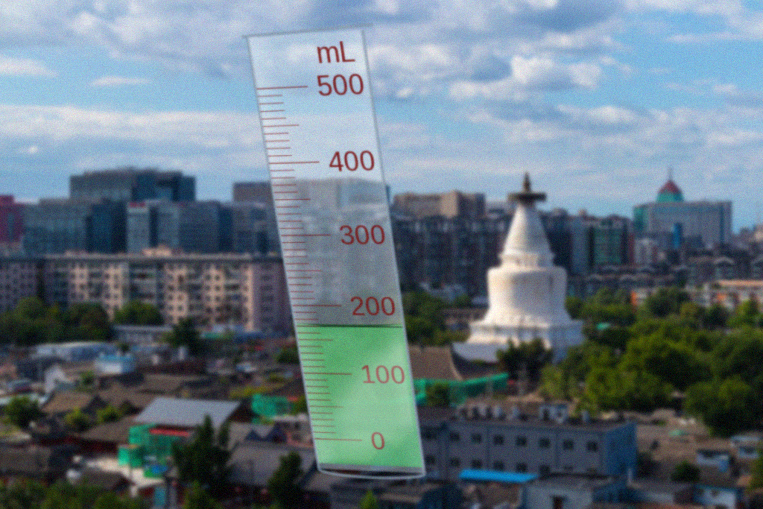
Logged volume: 170 mL
